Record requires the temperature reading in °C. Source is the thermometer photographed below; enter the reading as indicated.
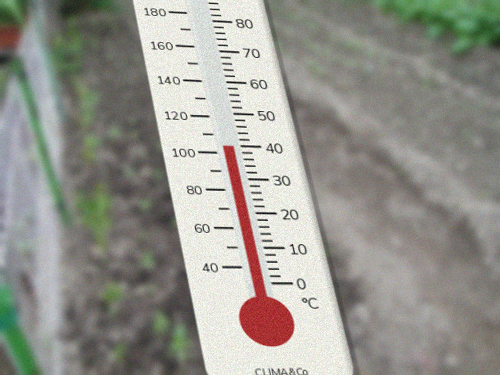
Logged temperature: 40 °C
